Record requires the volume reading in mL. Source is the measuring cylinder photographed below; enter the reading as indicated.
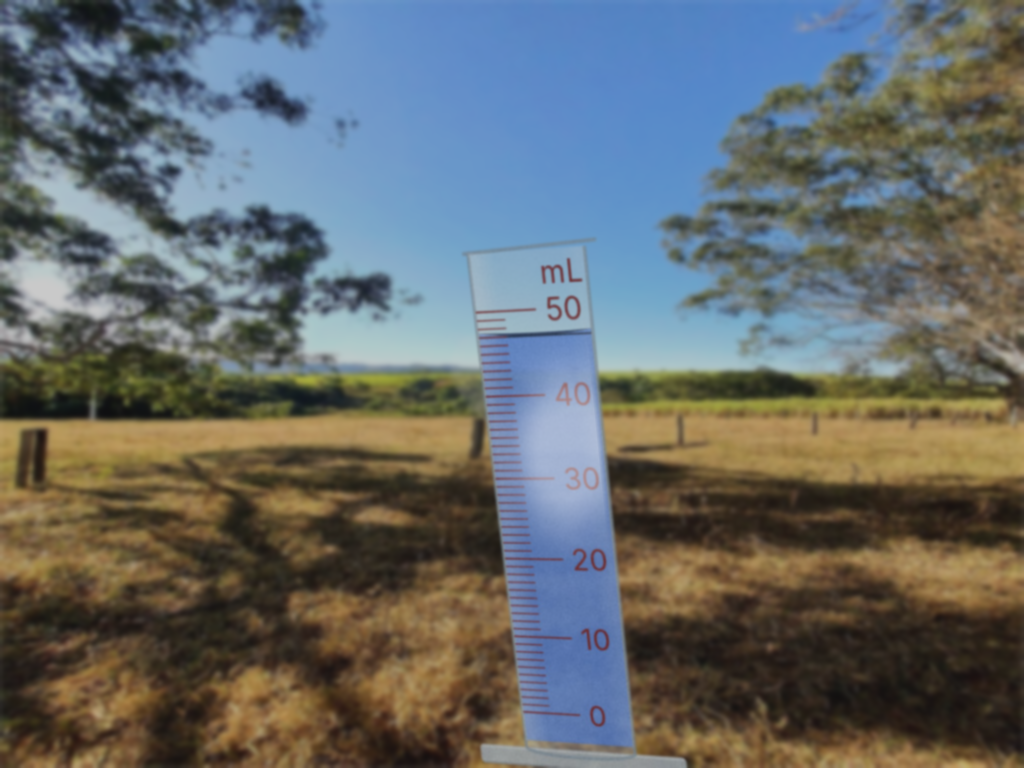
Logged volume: 47 mL
